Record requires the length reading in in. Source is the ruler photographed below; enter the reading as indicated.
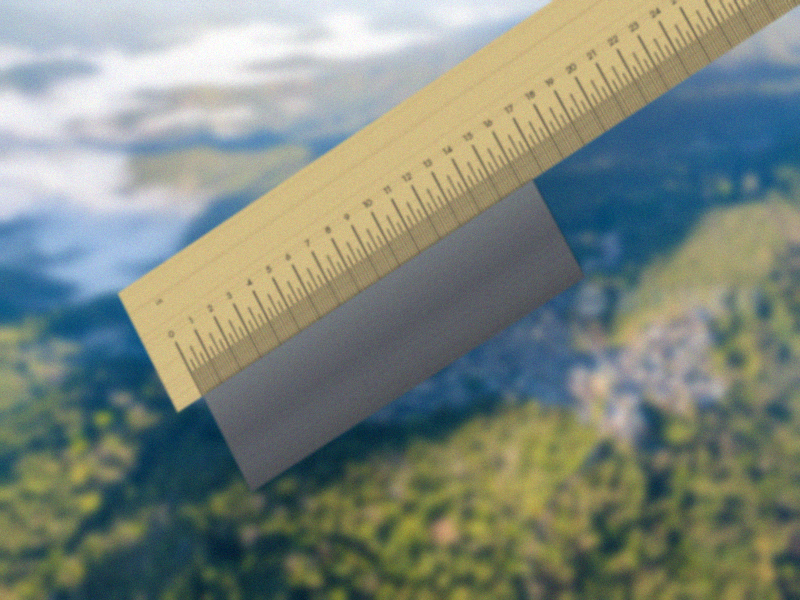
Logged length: 16.5 in
